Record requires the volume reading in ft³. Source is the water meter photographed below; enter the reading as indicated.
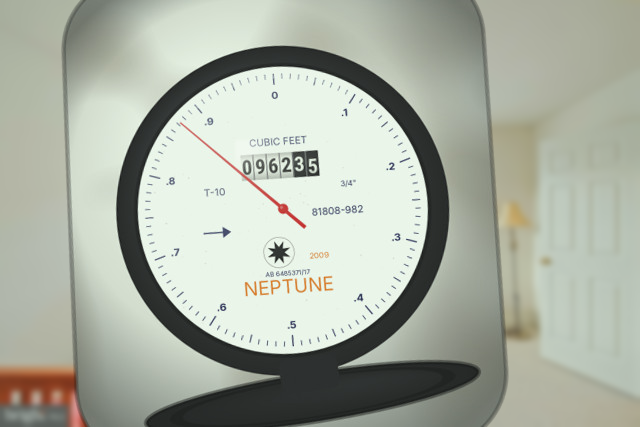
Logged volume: 96234.87 ft³
